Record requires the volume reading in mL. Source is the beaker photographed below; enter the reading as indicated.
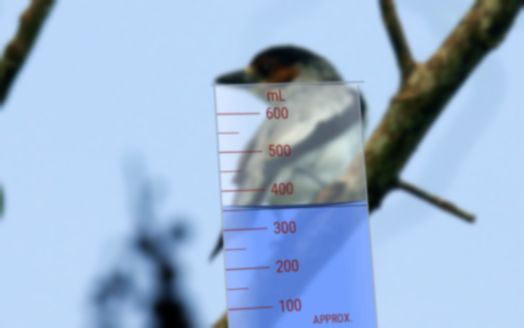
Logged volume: 350 mL
